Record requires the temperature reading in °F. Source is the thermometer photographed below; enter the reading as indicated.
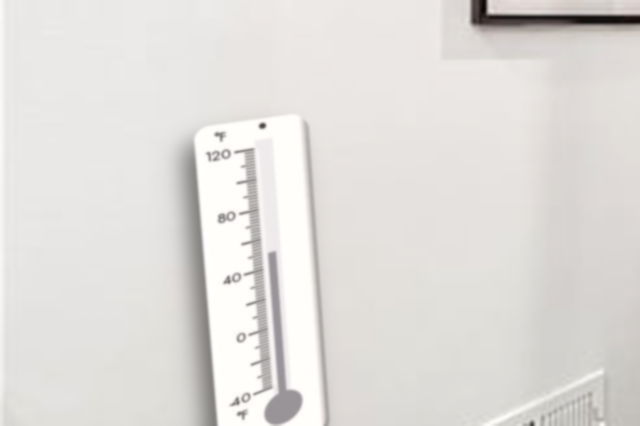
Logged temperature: 50 °F
